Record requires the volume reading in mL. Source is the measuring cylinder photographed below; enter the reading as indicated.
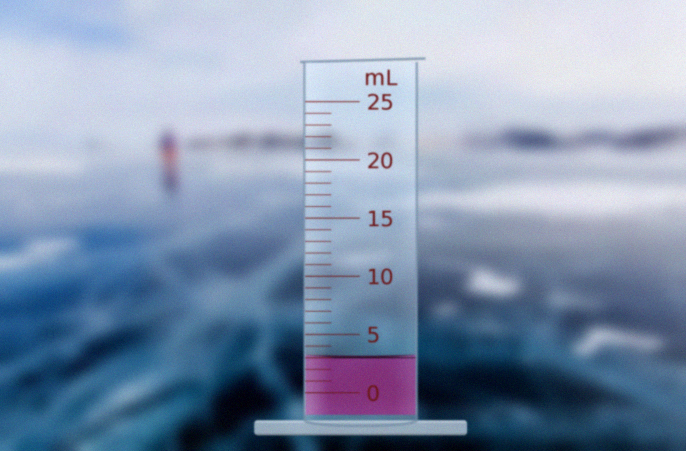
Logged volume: 3 mL
